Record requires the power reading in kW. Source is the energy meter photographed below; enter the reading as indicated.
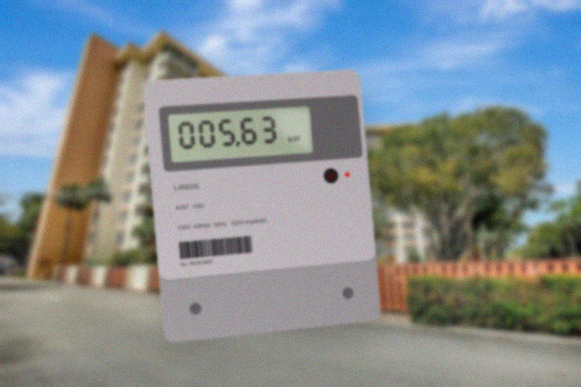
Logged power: 5.63 kW
